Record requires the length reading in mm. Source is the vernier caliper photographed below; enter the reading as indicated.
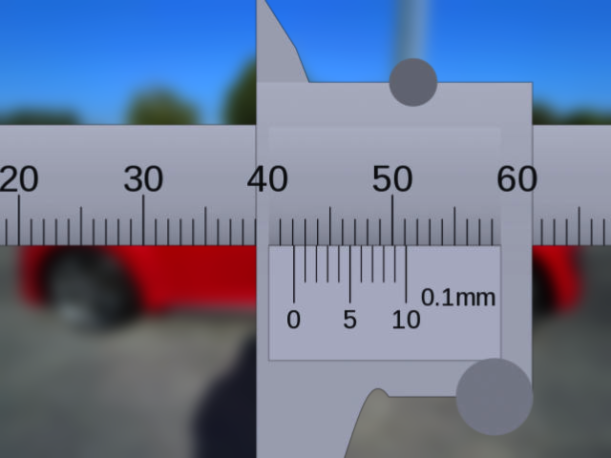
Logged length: 42.1 mm
